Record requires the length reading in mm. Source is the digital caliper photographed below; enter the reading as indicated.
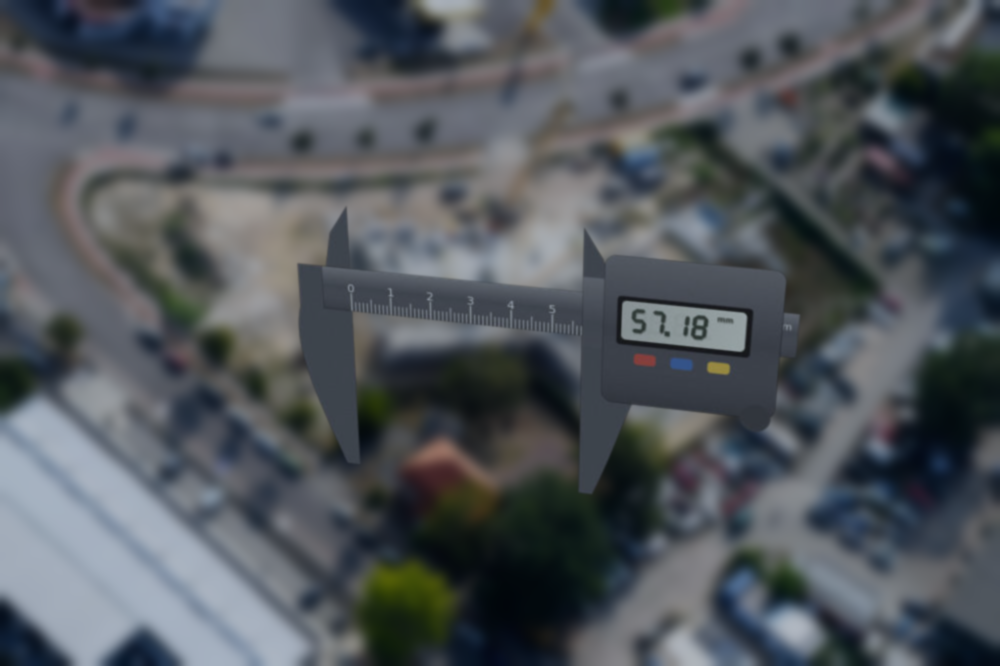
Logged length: 57.18 mm
